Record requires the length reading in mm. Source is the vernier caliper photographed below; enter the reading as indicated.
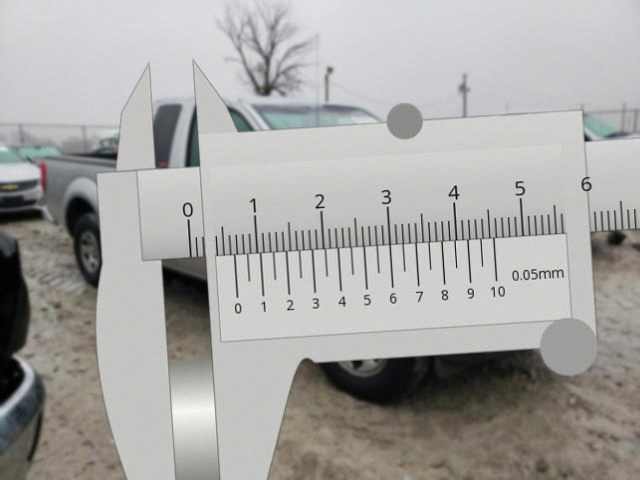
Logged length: 6.6 mm
